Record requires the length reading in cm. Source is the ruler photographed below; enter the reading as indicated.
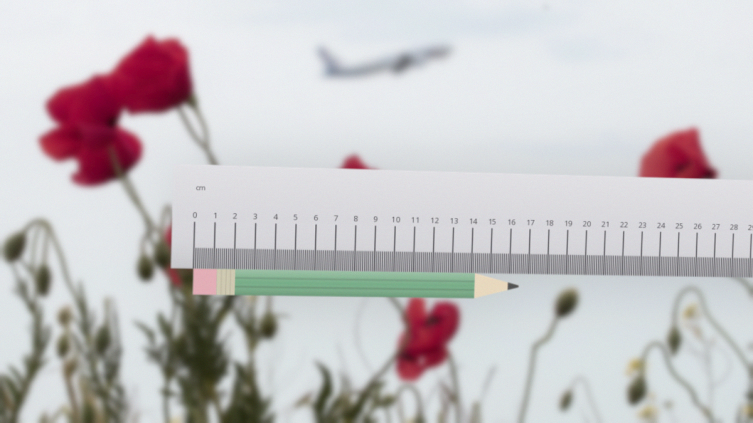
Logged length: 16.5 cm
